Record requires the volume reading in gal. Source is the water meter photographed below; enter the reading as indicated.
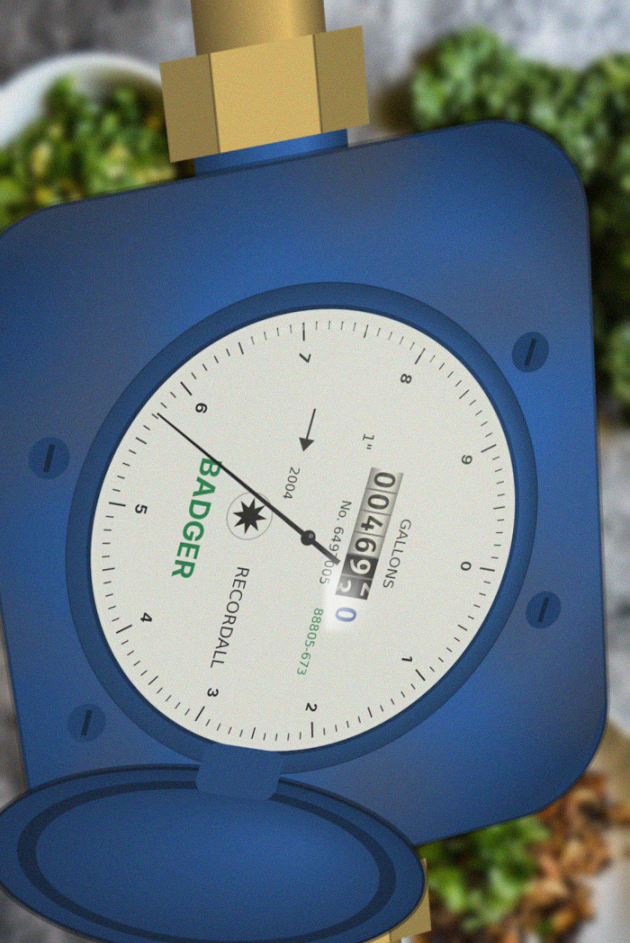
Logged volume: 46925.7 gal
